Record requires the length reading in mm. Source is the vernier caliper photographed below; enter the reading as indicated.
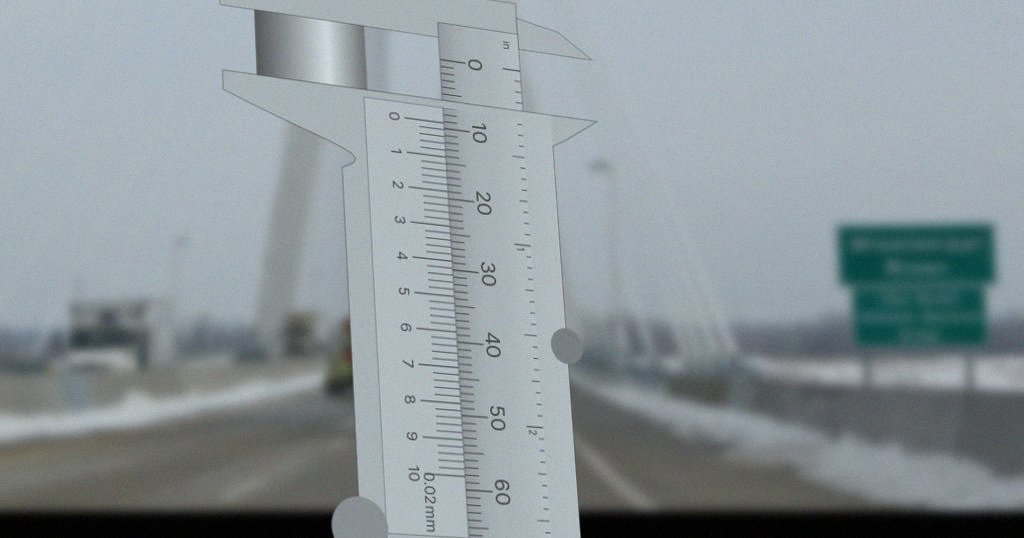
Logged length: 9.2 mm
